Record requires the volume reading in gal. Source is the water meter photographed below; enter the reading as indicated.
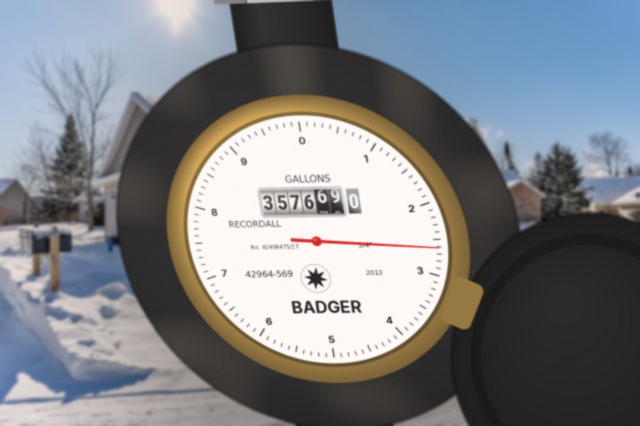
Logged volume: 3576692.6 gal
